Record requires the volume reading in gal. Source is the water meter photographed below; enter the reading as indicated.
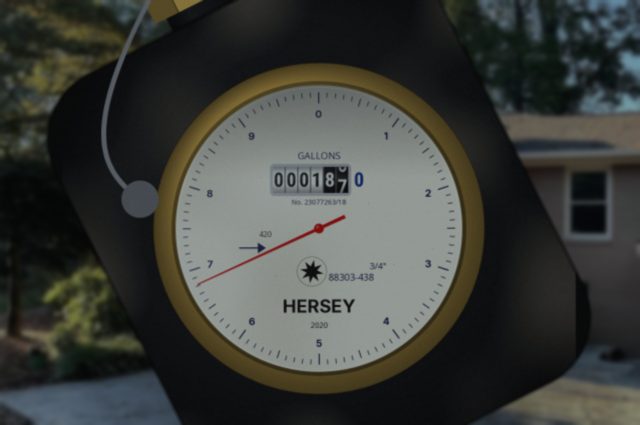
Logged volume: 1866.8 gal
